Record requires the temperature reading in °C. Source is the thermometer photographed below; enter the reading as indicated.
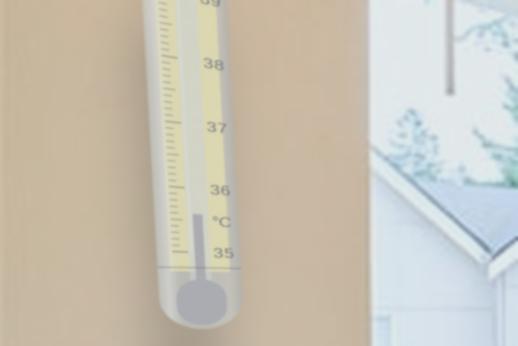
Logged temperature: 35.6 °C
